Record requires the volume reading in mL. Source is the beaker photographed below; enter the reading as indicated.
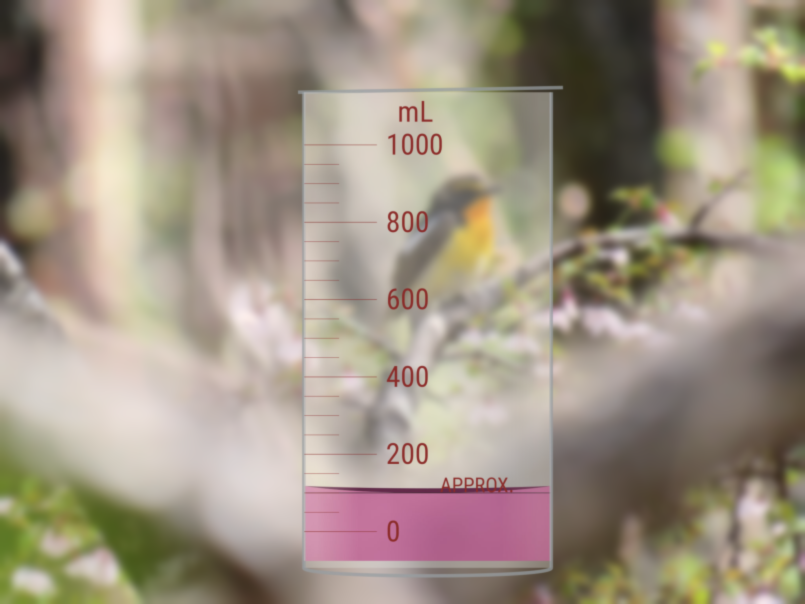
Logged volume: 100 mL
